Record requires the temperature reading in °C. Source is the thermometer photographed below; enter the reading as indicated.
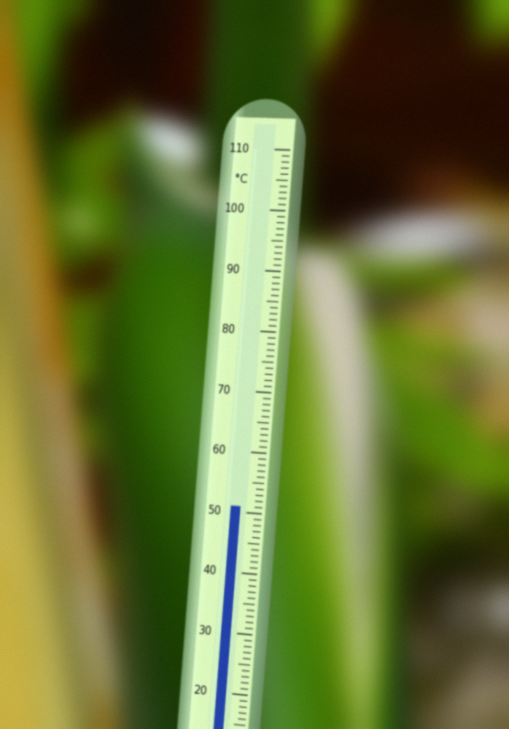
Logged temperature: 51 °C
